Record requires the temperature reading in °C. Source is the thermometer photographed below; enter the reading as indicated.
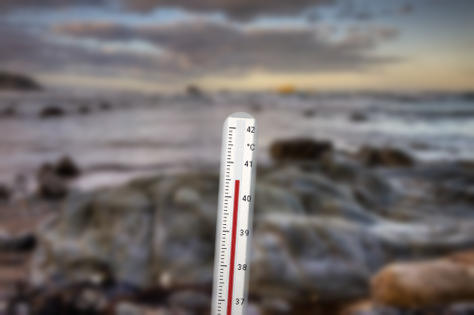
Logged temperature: 40.5 °C
